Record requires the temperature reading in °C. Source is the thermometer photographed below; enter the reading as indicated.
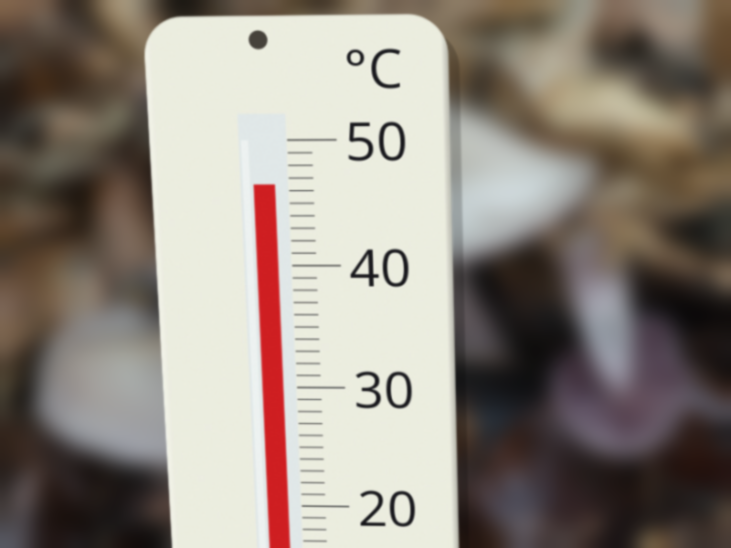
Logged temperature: 46.5 °C
